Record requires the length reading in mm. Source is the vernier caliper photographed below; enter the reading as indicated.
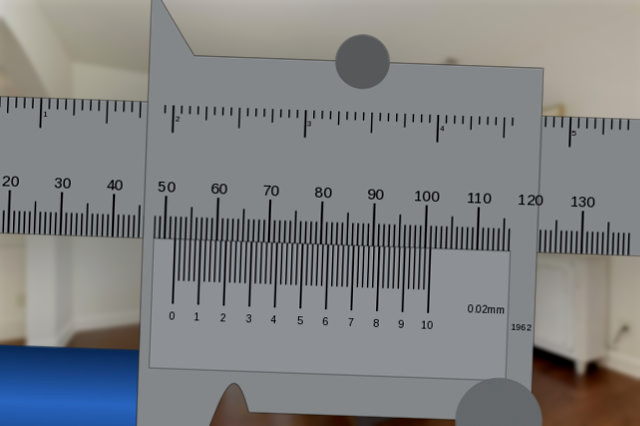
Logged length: 52.0 mm
